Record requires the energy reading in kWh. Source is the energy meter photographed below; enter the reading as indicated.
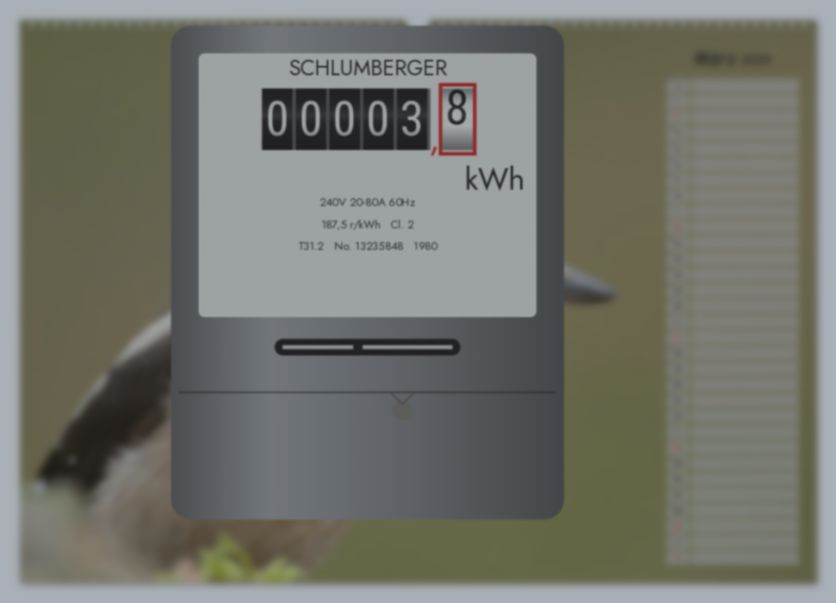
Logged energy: 3.8 kWh
